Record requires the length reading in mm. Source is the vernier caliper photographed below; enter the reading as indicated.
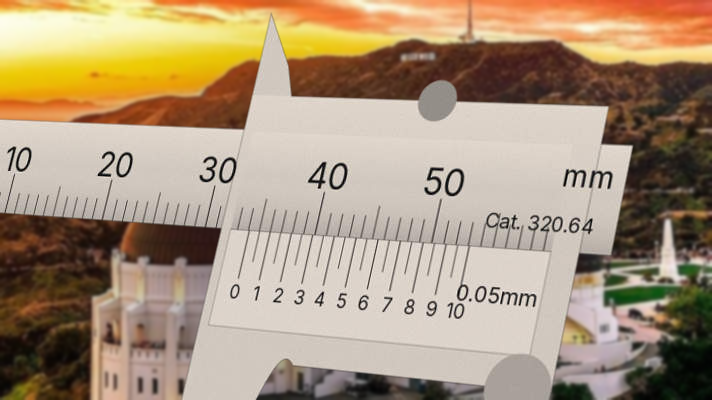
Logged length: 34.1 mm
